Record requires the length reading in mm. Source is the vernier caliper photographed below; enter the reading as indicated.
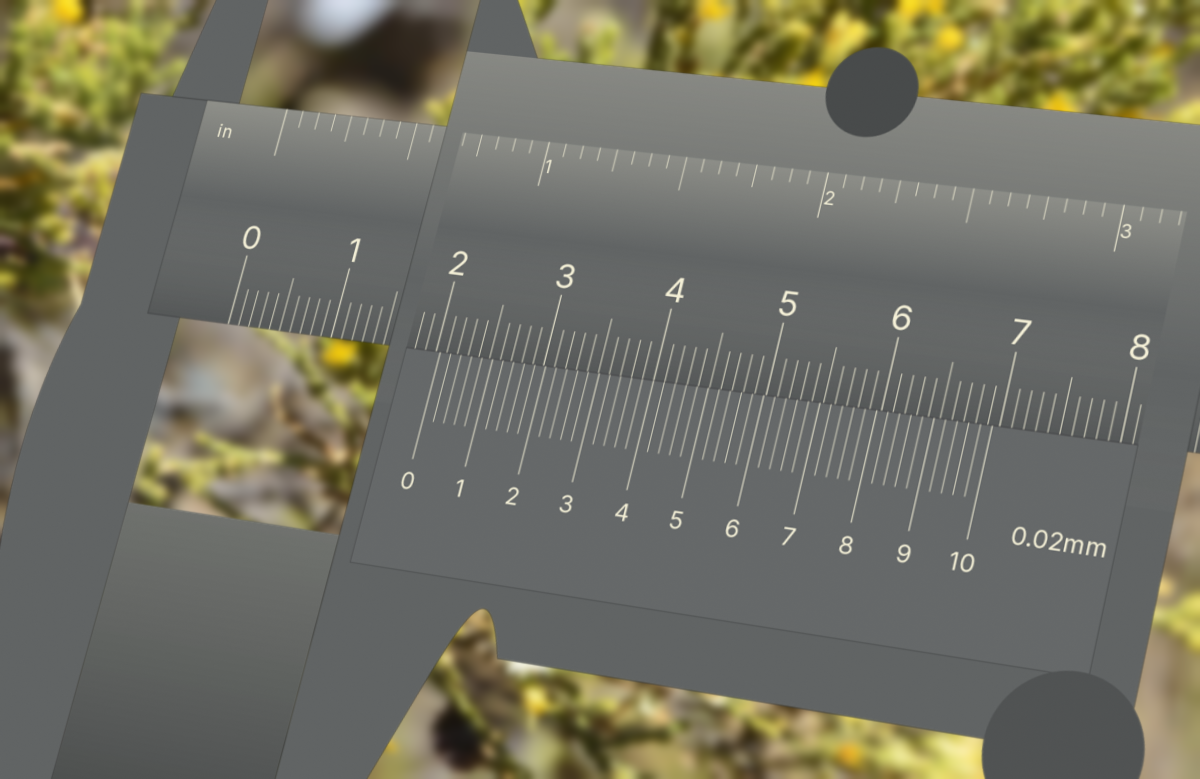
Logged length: 20.4 mm
